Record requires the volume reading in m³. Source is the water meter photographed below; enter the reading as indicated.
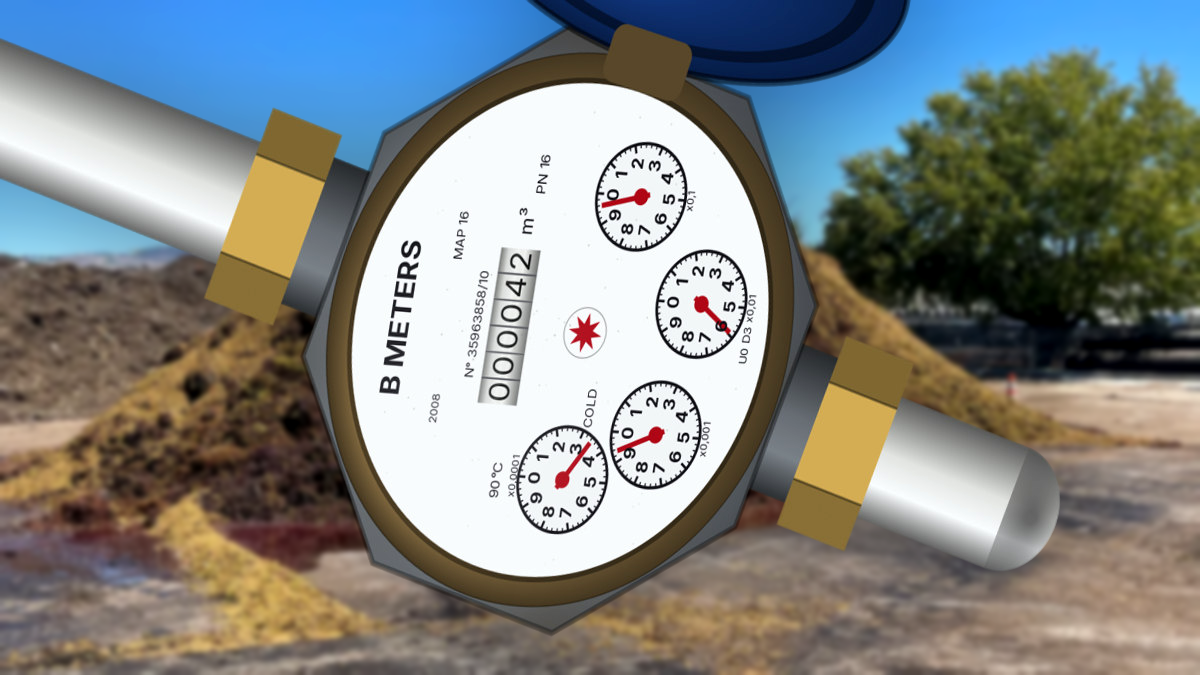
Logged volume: 41.9593 m³
